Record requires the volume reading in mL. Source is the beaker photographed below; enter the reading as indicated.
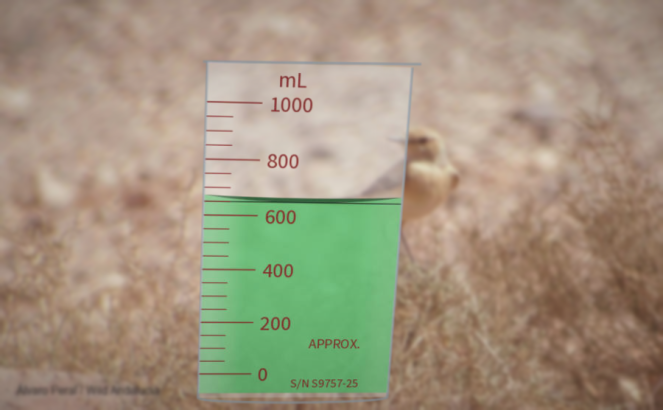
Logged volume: 650 mL
